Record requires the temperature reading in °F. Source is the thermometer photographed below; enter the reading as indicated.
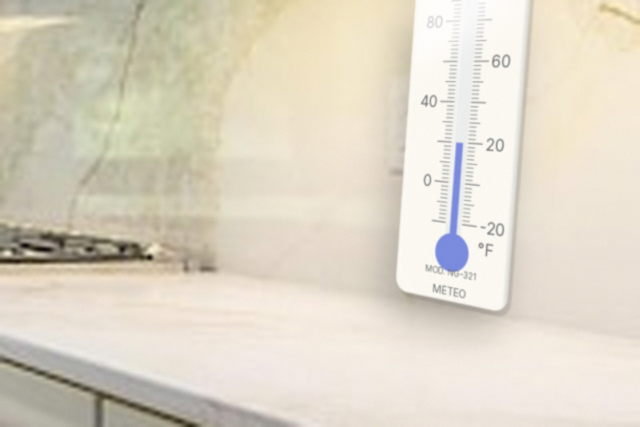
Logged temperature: 20 °F
